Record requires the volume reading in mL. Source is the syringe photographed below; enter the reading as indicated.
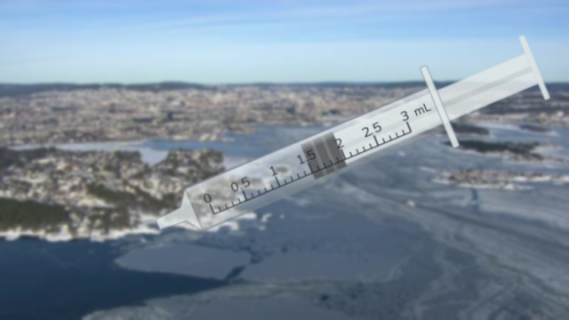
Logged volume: 1.5 mL
